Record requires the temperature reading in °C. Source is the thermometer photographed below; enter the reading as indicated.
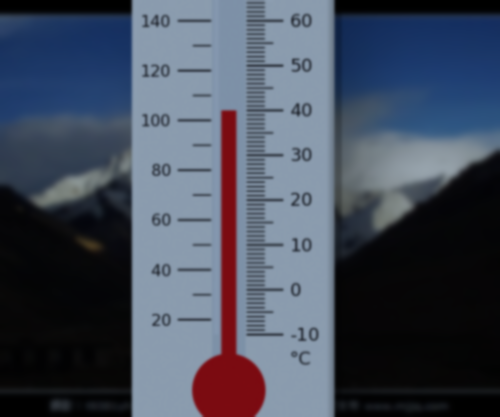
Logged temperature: 40 °C
